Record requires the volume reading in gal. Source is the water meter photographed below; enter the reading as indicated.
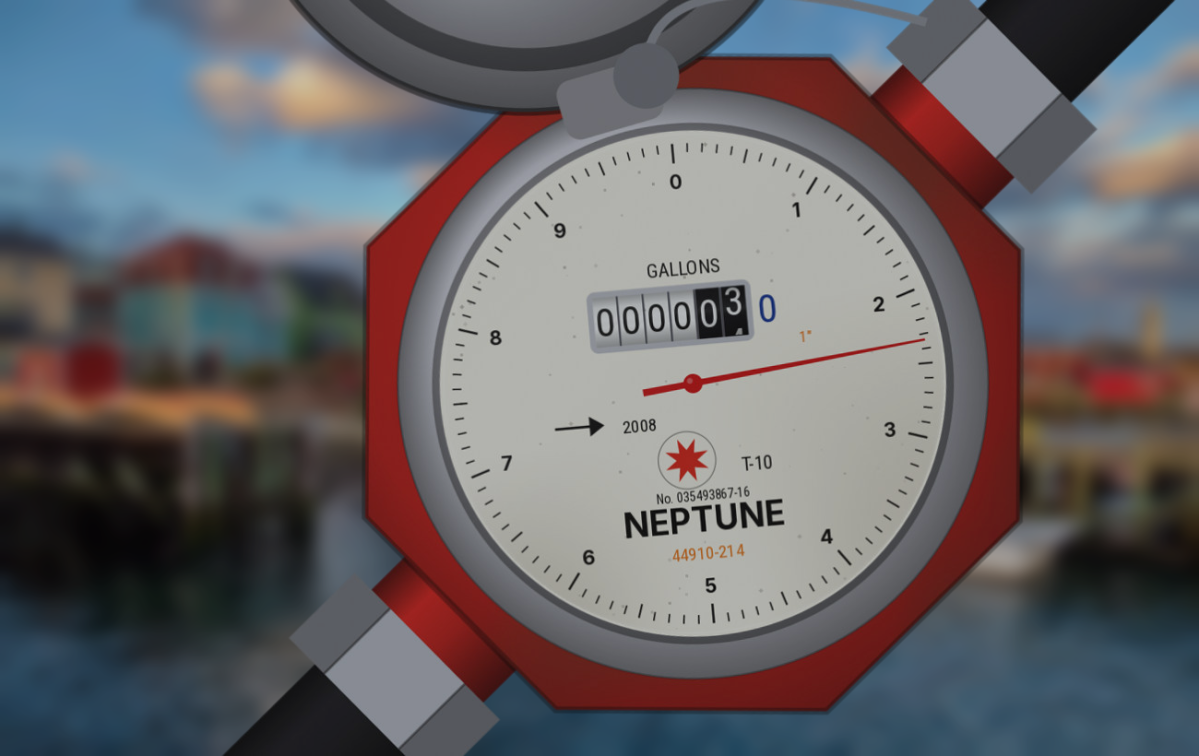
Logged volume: 32.3 gal
